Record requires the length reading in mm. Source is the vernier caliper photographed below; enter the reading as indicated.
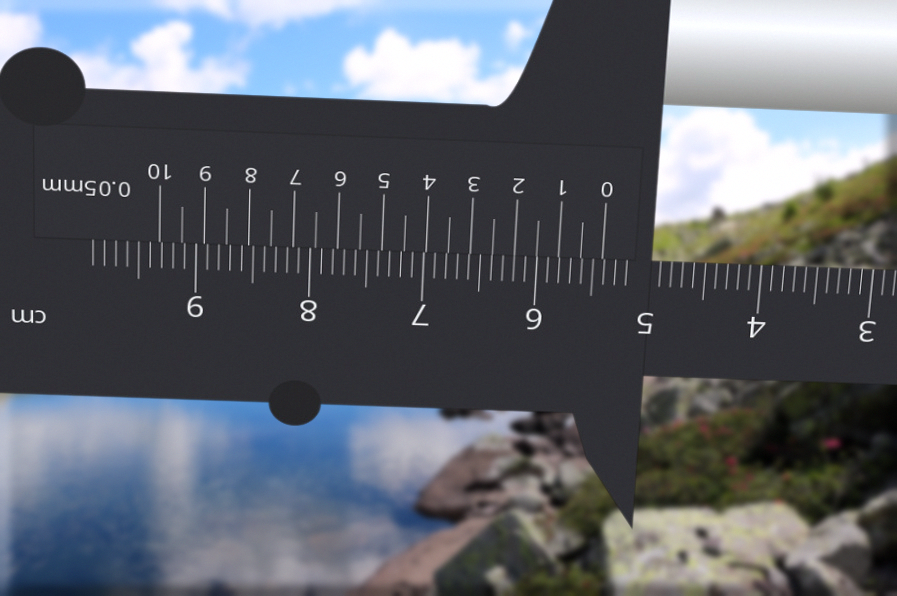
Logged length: 54.2 mm
